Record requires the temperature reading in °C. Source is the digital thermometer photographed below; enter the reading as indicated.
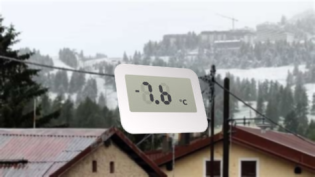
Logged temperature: -7.6 °C
